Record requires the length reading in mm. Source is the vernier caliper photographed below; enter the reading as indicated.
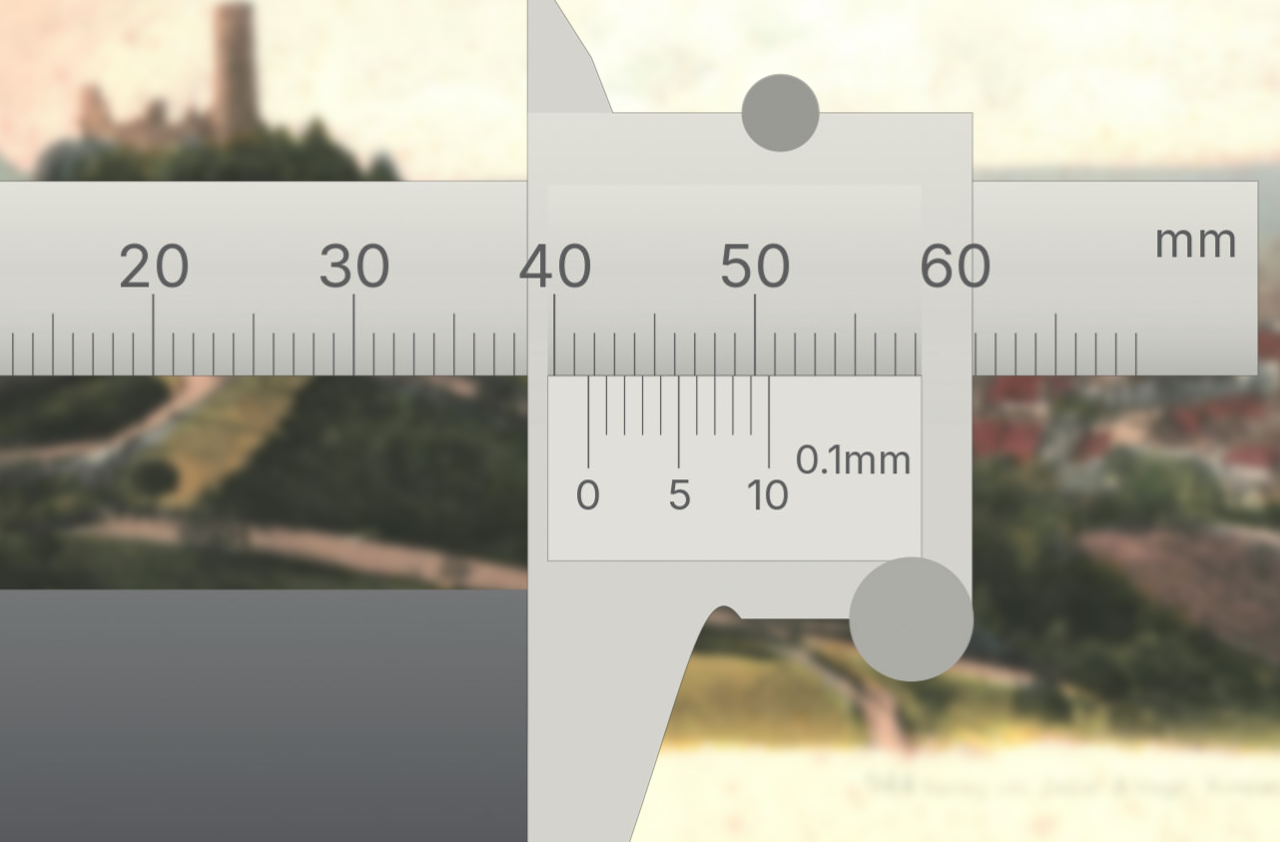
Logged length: 41.7 mm
